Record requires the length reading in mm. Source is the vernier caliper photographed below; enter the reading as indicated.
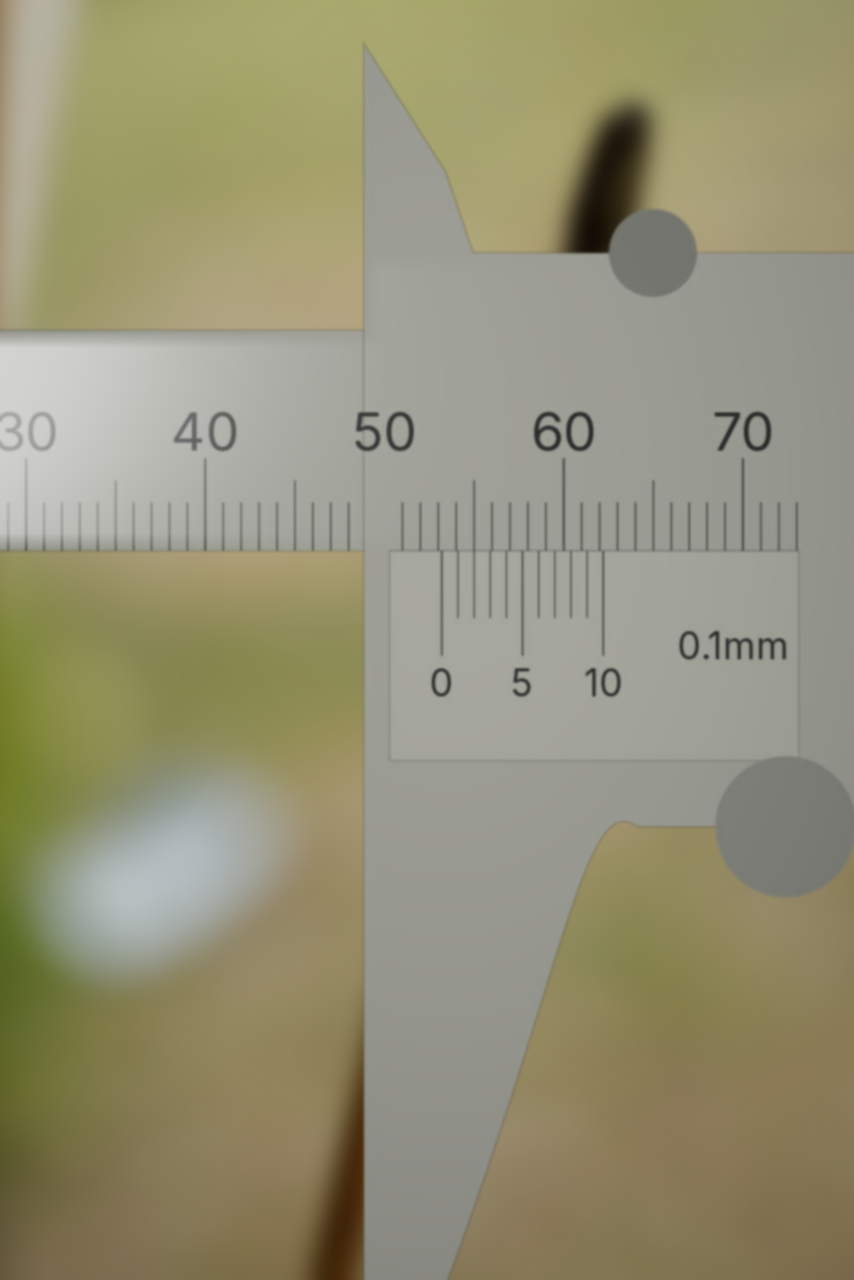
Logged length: 53.2 mm
